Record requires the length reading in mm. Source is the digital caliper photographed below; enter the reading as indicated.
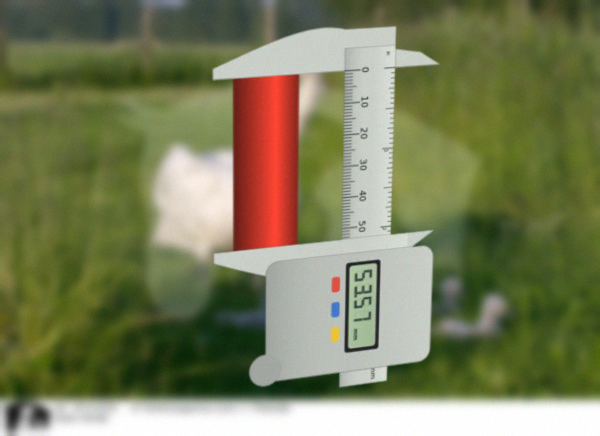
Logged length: 53.57 mm
